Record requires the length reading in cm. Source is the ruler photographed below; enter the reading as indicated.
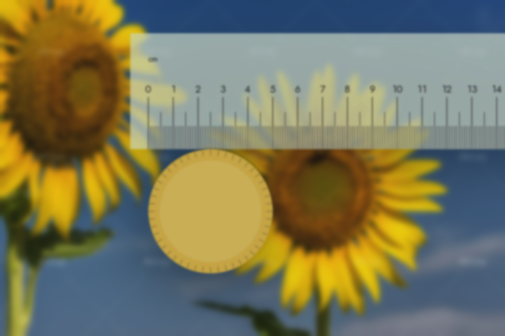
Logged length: 5 cm
